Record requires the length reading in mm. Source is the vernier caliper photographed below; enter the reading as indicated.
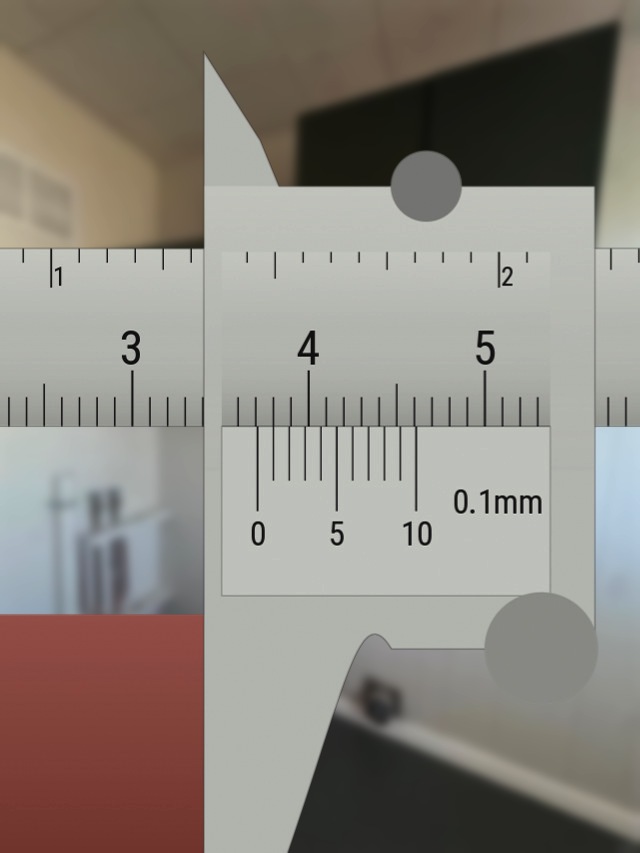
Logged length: 37.1 mm
